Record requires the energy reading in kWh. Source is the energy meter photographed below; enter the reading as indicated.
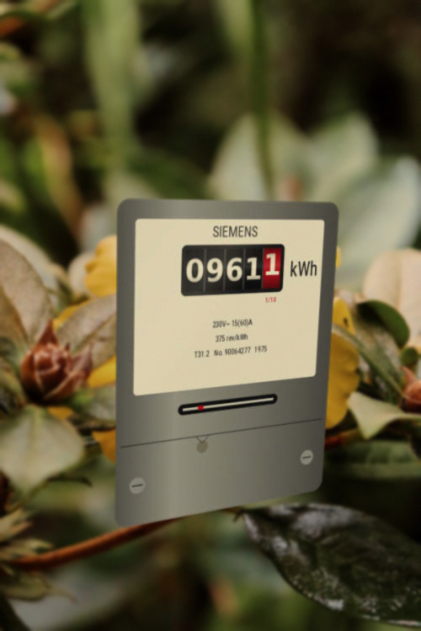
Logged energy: 961.1 kWh
